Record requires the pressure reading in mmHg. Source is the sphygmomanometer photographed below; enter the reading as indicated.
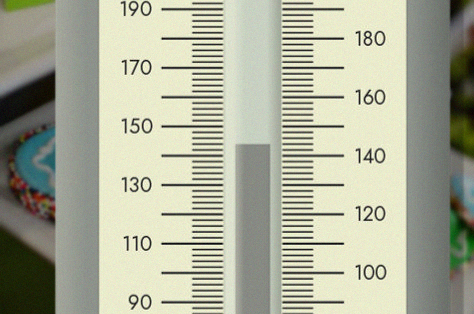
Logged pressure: 144 mmHg
